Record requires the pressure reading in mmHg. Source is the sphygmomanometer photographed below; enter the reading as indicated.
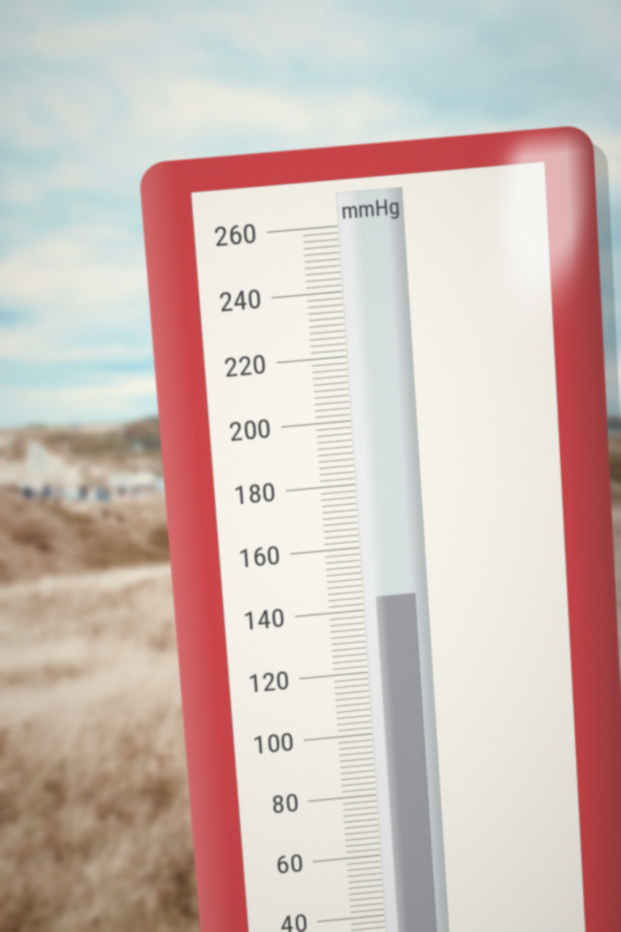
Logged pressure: 144 mmHg
